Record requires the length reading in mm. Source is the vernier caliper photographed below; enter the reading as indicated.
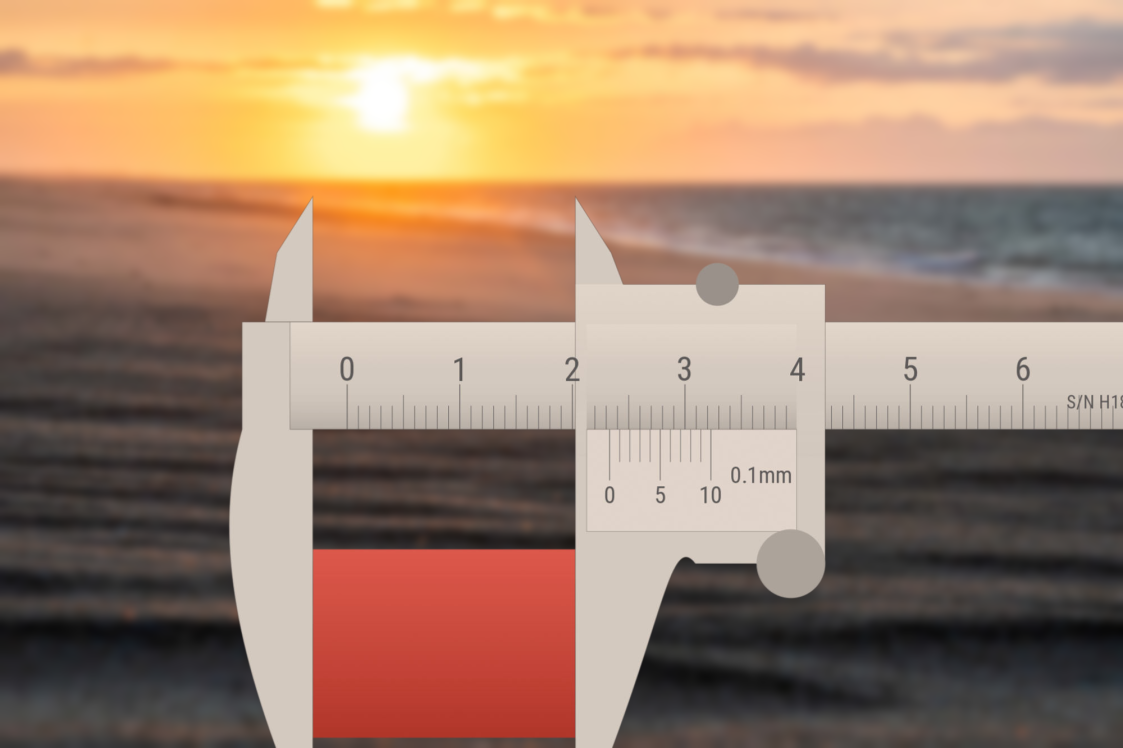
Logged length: 23.3 mm
